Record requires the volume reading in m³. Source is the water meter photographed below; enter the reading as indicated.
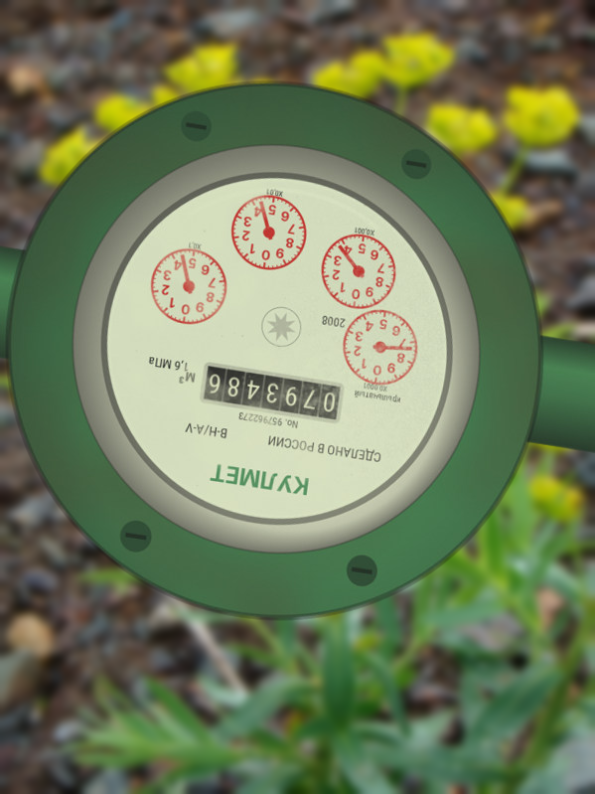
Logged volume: 793486.4437 m³
